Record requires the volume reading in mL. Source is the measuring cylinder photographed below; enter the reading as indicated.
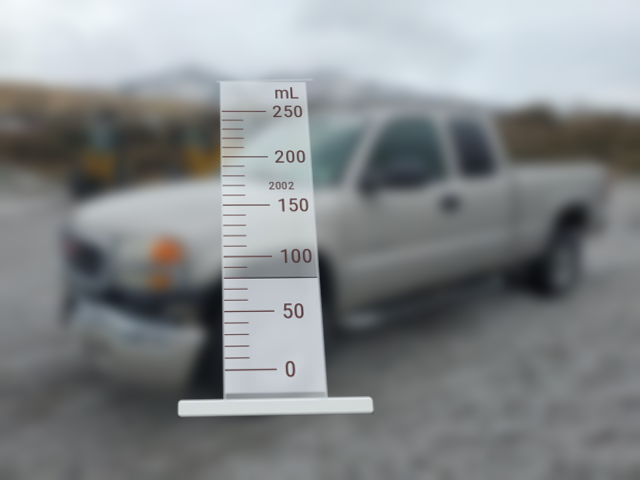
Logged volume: 80 mL
